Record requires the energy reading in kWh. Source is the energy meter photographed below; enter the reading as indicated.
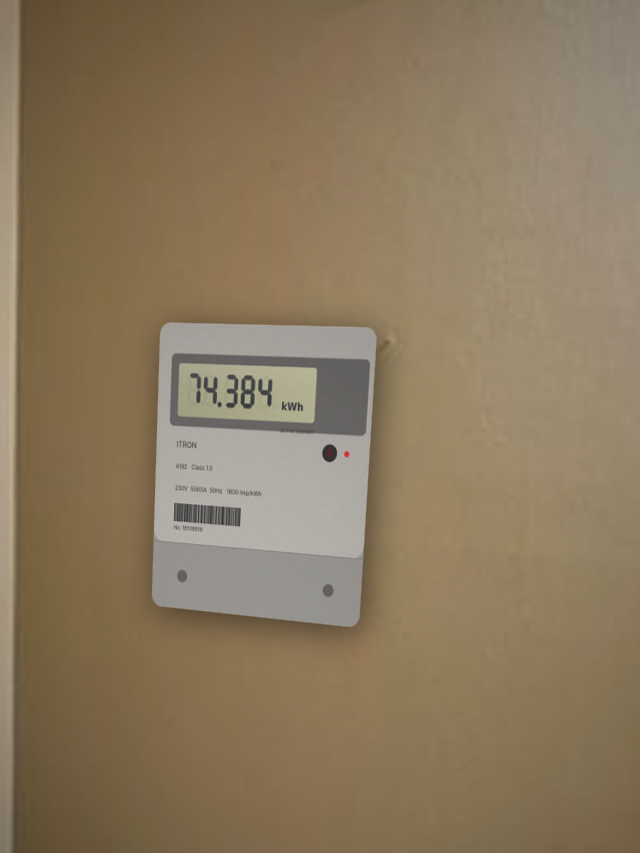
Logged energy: 74.384 kWh
